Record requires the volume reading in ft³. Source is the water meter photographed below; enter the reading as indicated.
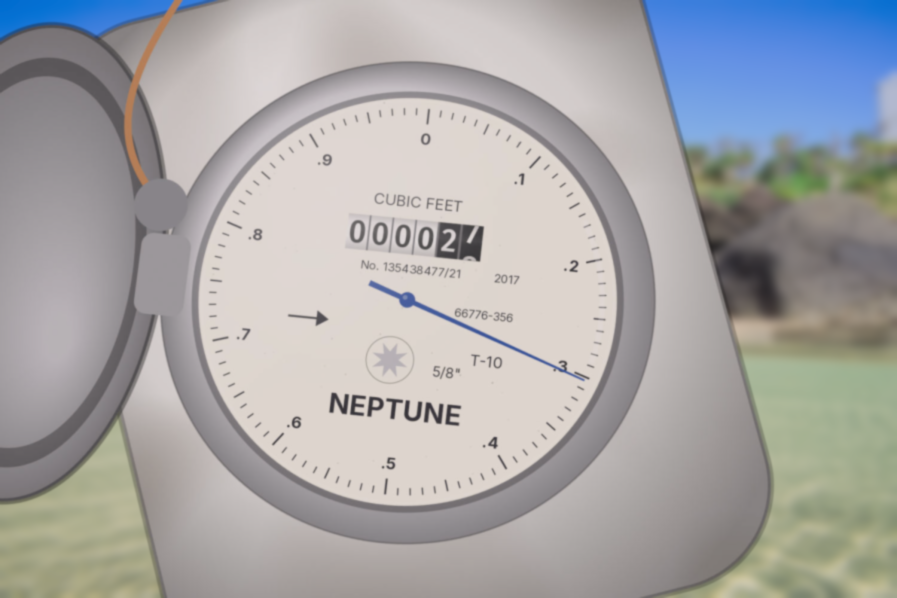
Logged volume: 27.30 ft³
